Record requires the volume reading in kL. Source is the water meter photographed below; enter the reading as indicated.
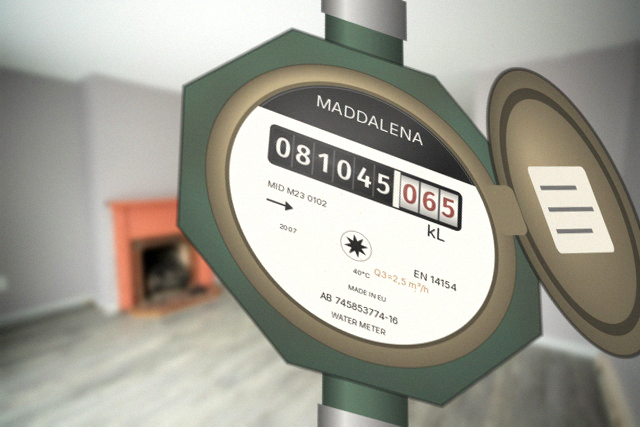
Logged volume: 81045.065 kL
